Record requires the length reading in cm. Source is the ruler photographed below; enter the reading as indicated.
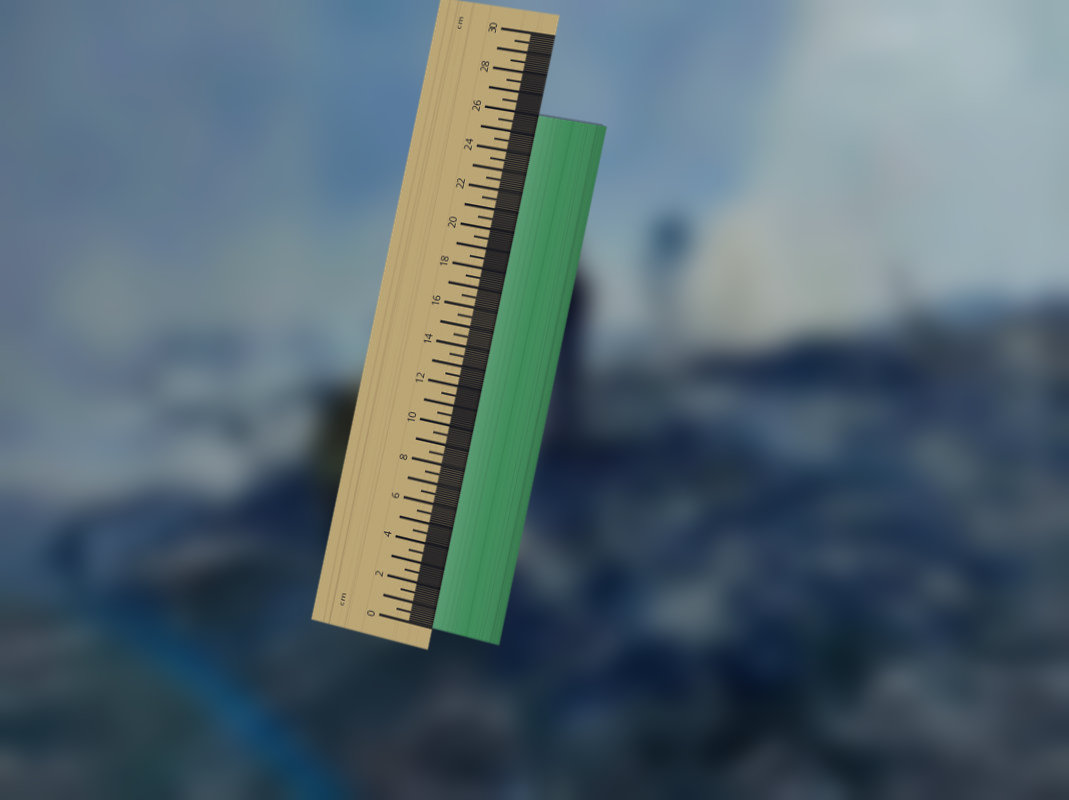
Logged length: 26 cm
